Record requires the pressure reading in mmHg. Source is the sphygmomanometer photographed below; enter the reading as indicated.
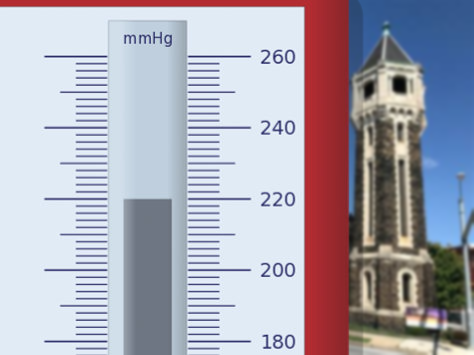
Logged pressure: 220 mmHg
